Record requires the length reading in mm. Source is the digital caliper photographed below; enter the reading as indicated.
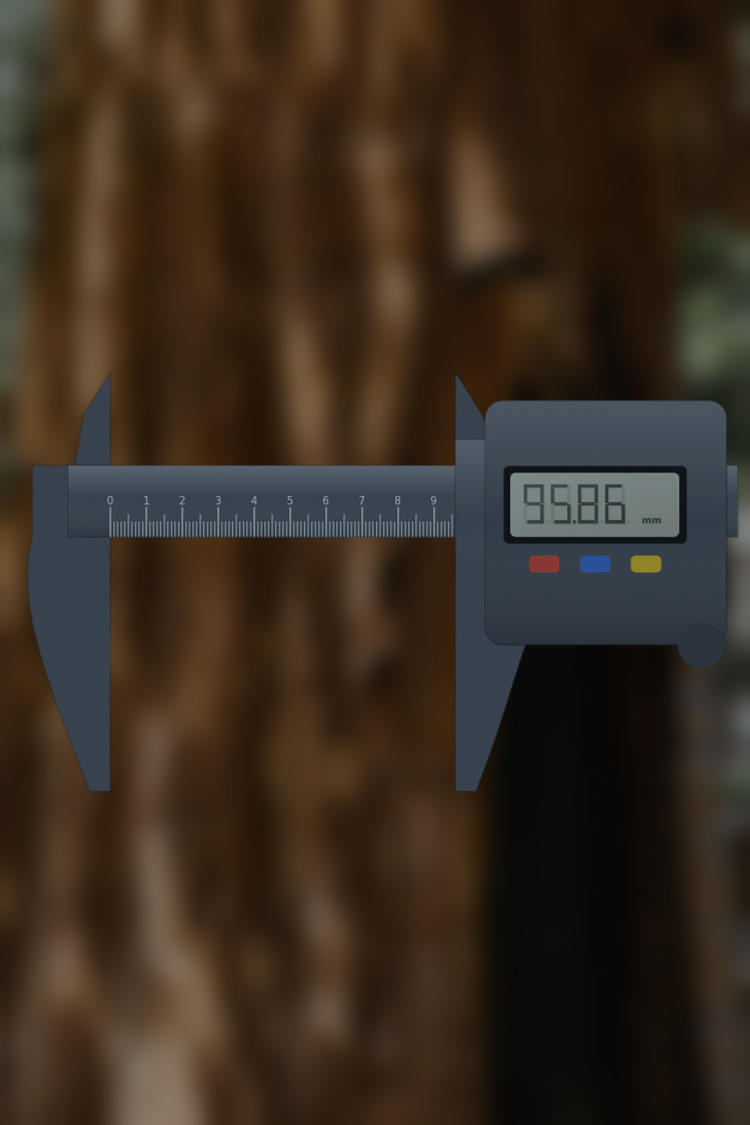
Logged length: 95.86 mm
